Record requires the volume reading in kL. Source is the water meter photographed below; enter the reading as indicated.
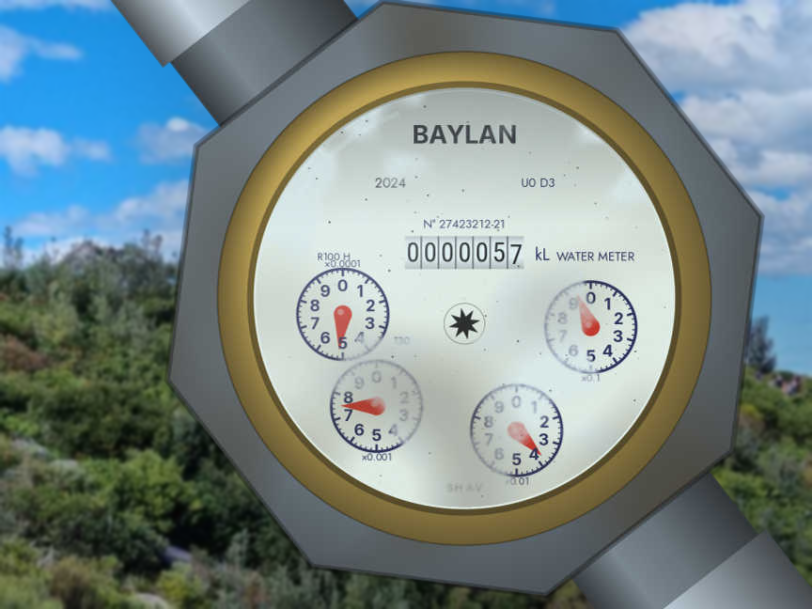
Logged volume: 56.9375 kL
